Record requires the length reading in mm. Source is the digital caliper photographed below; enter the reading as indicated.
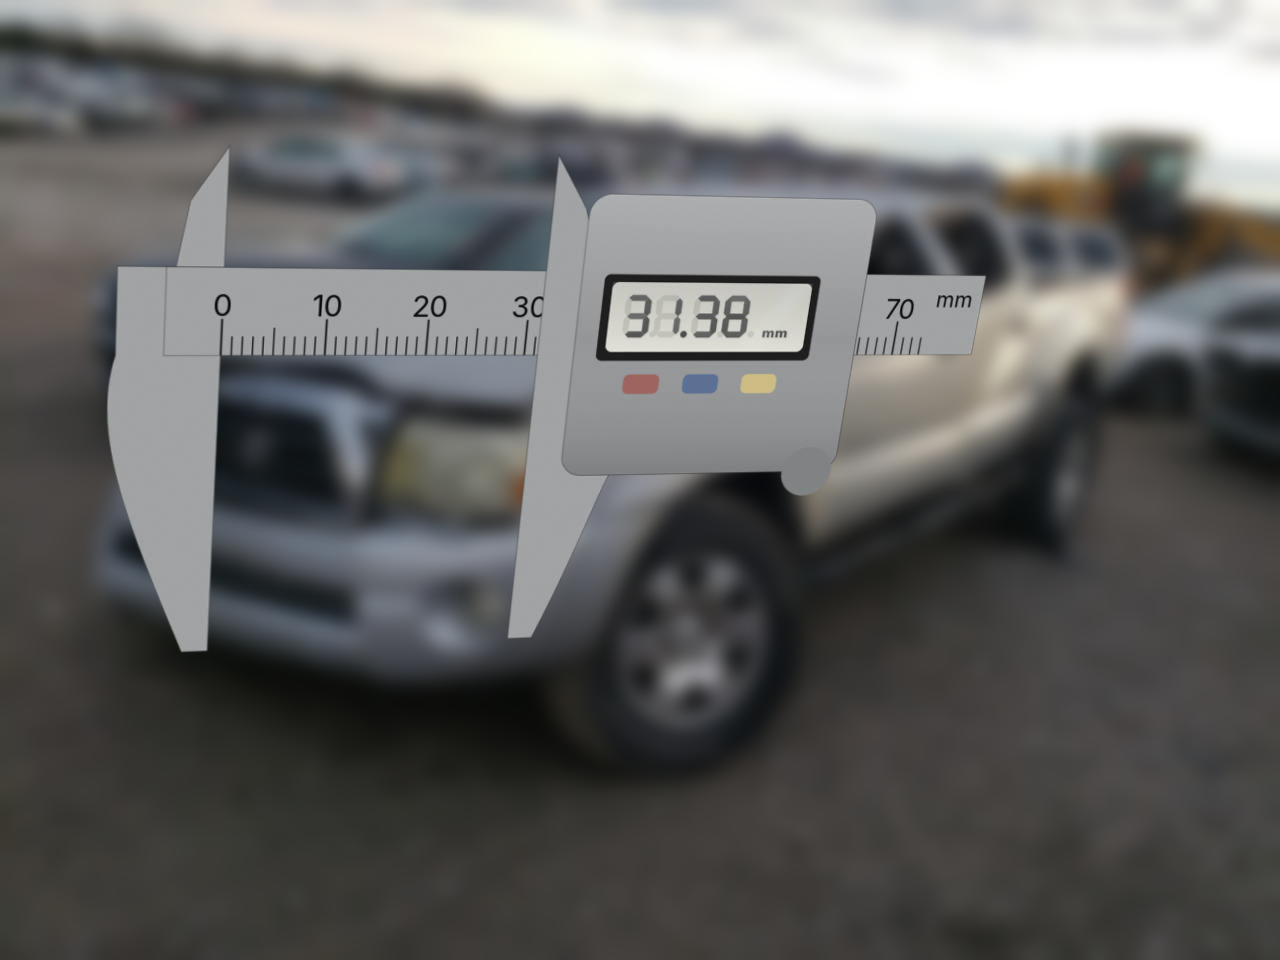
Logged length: 31.38 mm
